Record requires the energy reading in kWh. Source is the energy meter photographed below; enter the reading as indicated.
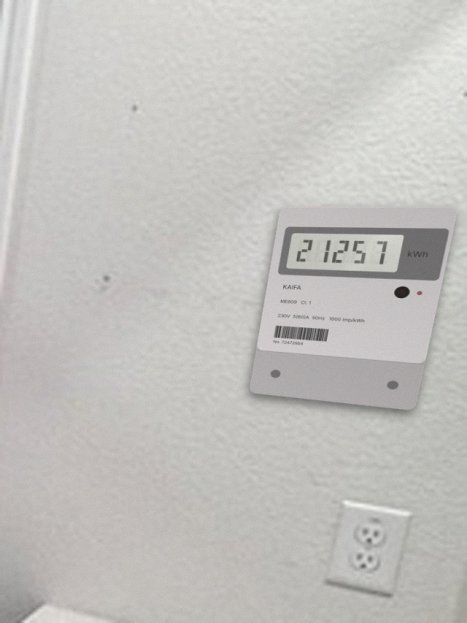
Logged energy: 21257 kWh
